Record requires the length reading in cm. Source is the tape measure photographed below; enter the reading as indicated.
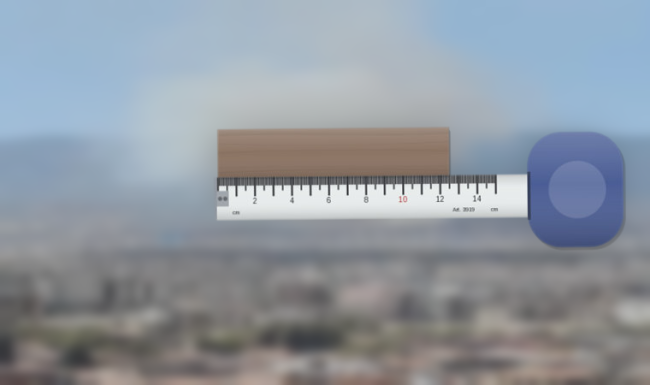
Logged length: 12.5 cm
